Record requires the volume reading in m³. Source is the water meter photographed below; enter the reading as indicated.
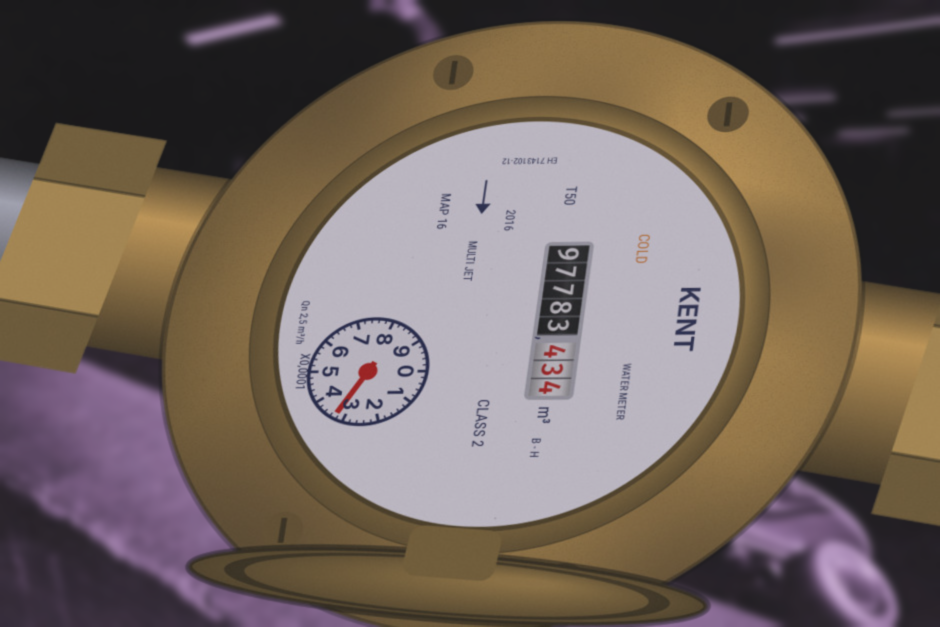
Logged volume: 97783.4343 m³
